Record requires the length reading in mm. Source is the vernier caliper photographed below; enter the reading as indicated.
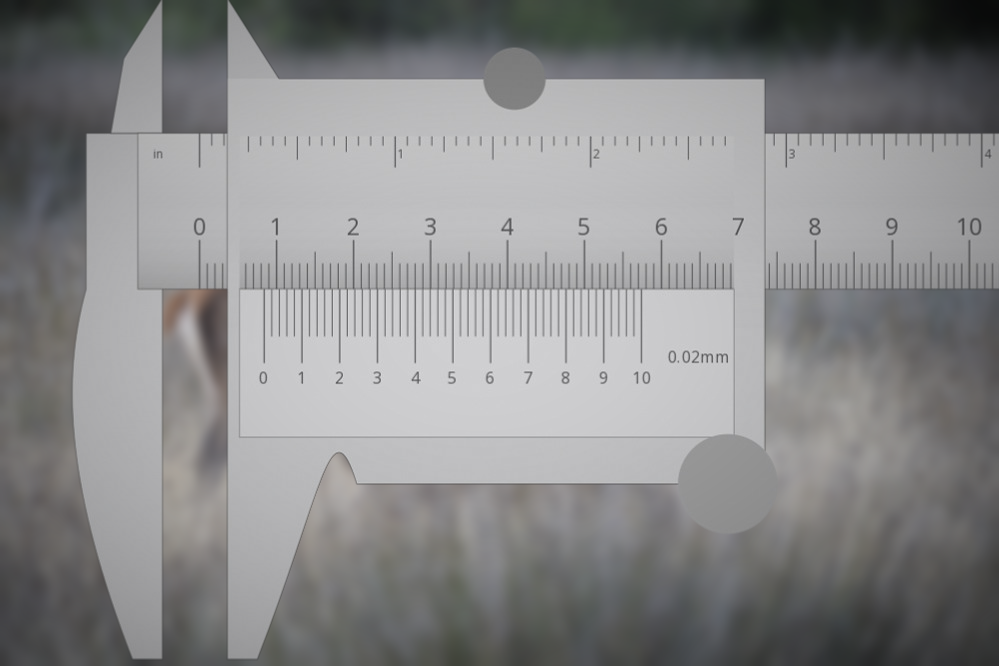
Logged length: 8.4 mm
